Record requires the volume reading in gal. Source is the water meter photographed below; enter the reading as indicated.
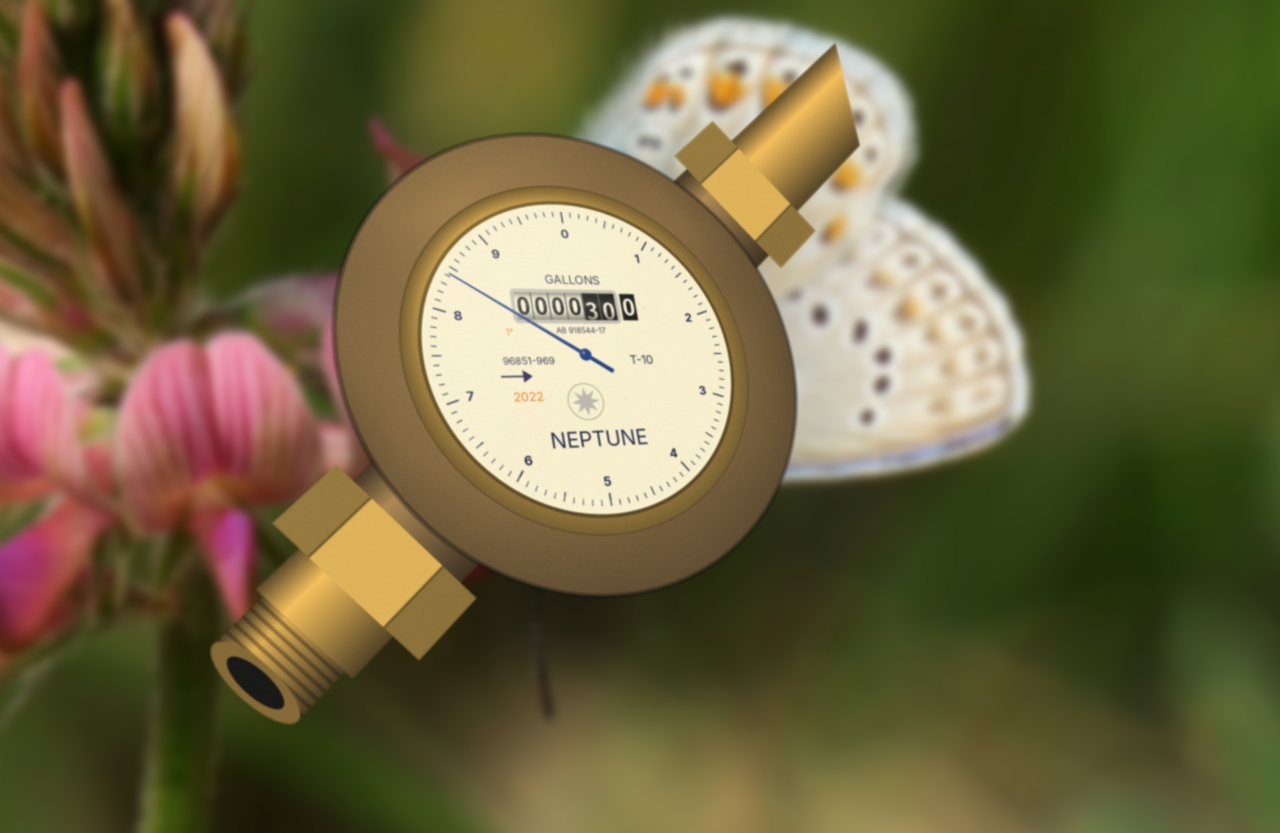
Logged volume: 298.4 gal
